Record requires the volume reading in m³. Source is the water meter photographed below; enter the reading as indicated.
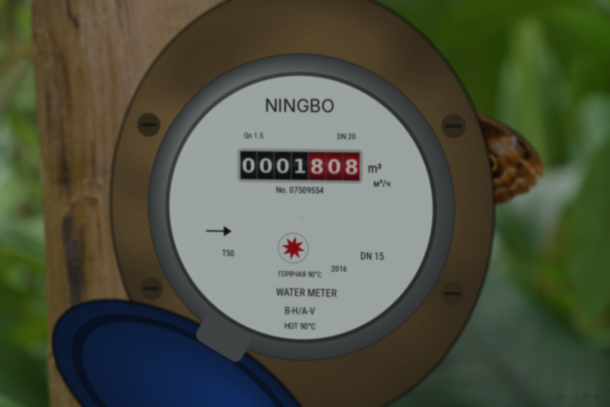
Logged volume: 1.808 m³
